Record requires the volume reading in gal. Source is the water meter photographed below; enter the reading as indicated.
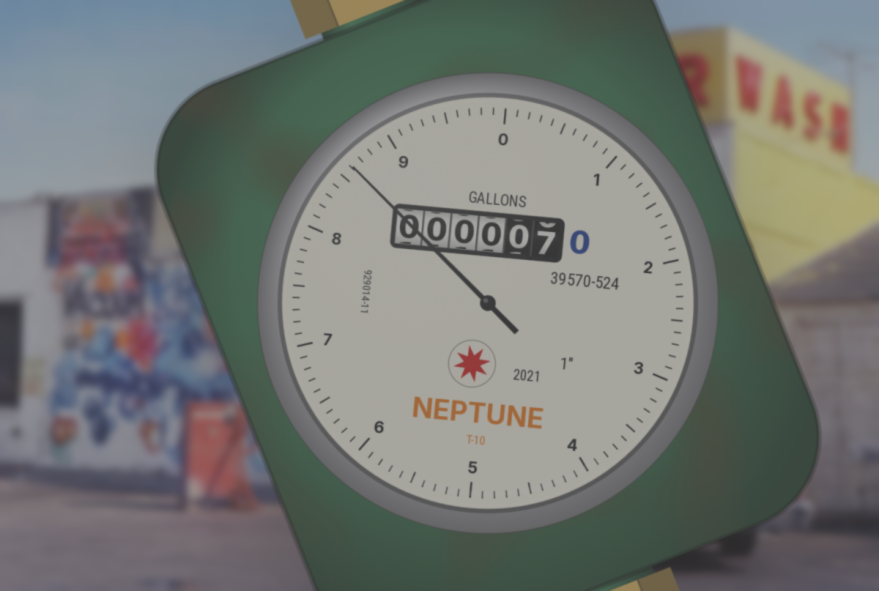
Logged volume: 68.6 gal
